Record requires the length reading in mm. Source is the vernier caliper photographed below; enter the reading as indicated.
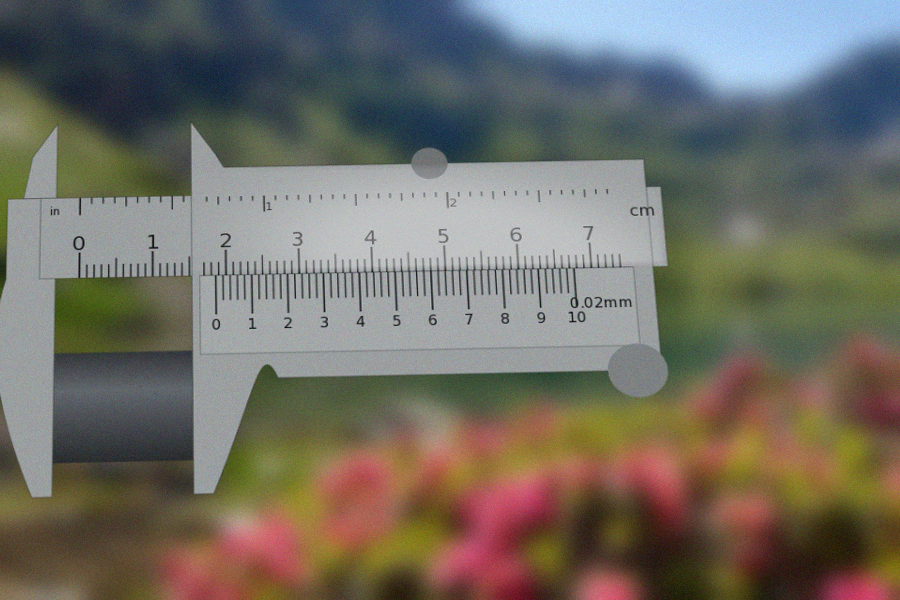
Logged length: 18.6 mm
